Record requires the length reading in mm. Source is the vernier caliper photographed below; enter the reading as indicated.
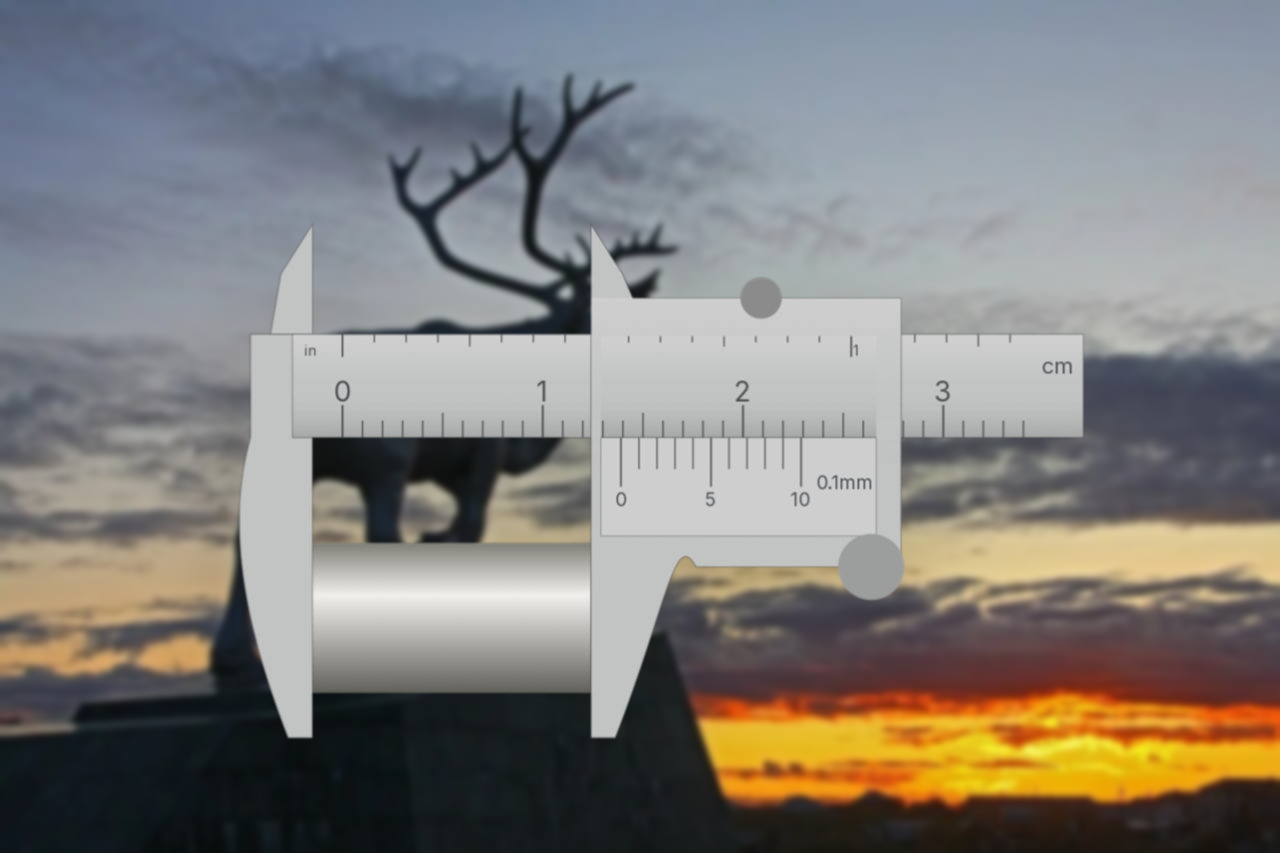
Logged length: 13.9 mm
